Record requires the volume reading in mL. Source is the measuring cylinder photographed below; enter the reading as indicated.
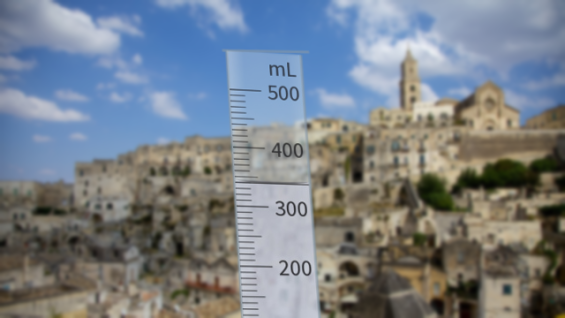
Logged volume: 340 mL
